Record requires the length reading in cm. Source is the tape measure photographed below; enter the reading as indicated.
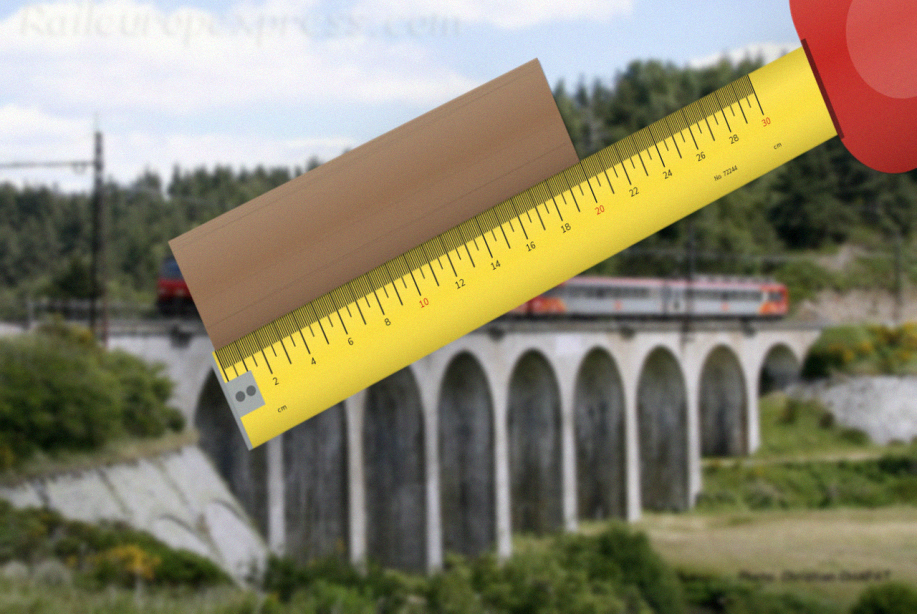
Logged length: 20 cm
